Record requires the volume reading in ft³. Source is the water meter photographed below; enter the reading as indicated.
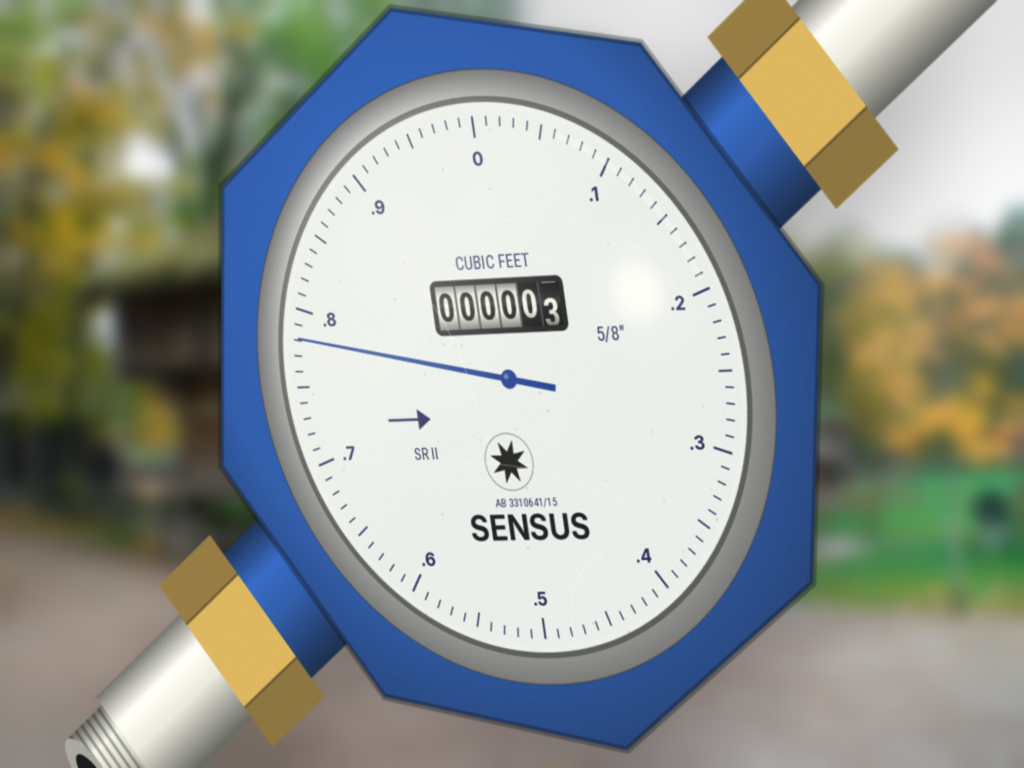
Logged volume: 2.78 ft³
